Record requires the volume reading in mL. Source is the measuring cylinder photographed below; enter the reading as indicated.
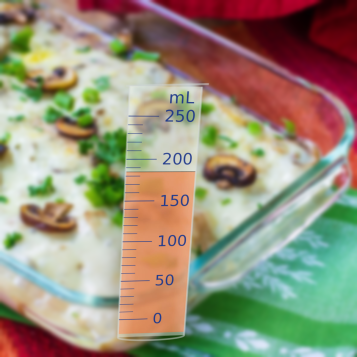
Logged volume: 185 mL
